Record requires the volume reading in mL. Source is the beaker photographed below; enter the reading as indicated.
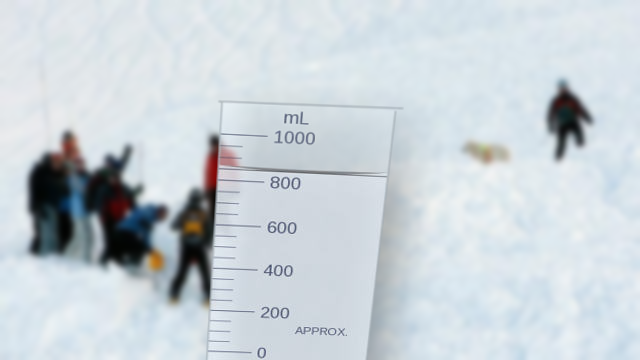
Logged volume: 850 mL
